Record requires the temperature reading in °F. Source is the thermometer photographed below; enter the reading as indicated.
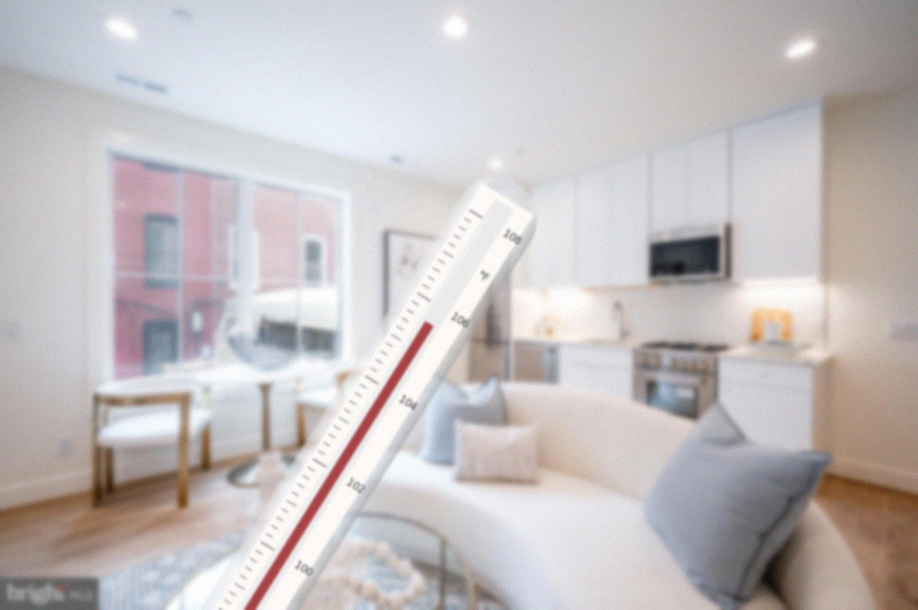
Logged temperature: 105.6 °F
